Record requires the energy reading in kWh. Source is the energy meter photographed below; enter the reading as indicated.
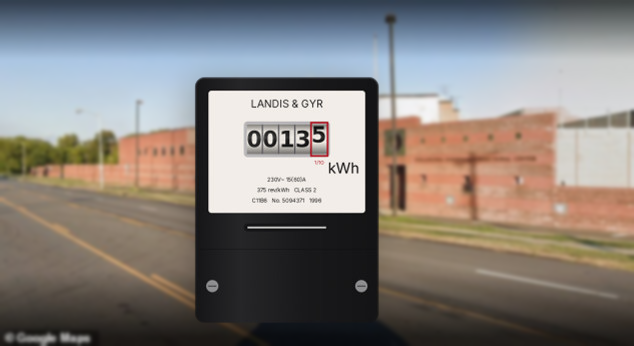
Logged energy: 13.5 kWh
